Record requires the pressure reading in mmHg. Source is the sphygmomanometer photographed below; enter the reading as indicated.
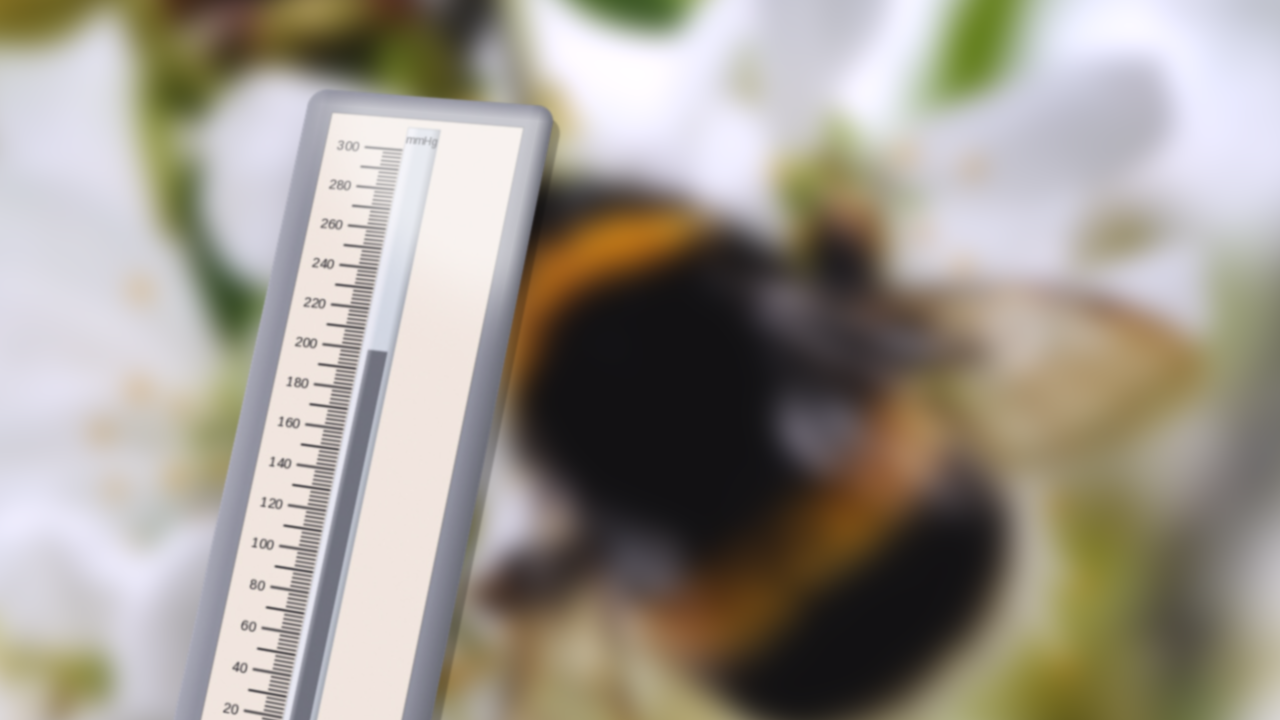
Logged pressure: 200 mmHg
